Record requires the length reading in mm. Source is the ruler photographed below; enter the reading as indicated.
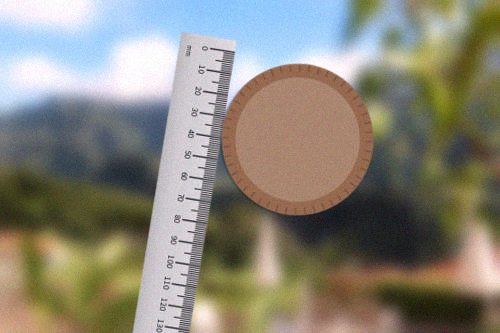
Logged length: 70 mm
